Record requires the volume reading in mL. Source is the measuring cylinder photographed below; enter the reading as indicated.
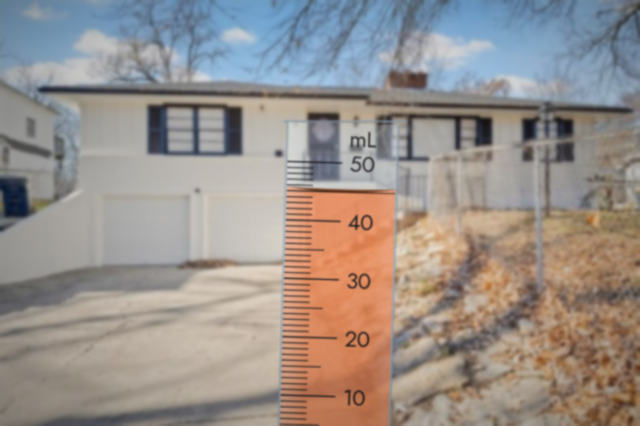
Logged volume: 45 mL
